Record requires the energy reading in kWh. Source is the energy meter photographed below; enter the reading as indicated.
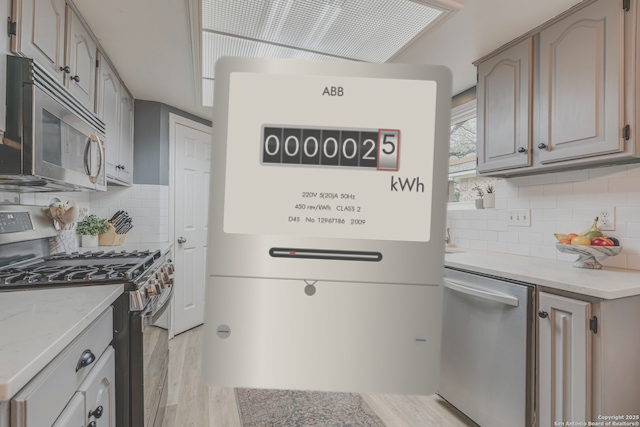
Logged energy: 2.5 kWh
